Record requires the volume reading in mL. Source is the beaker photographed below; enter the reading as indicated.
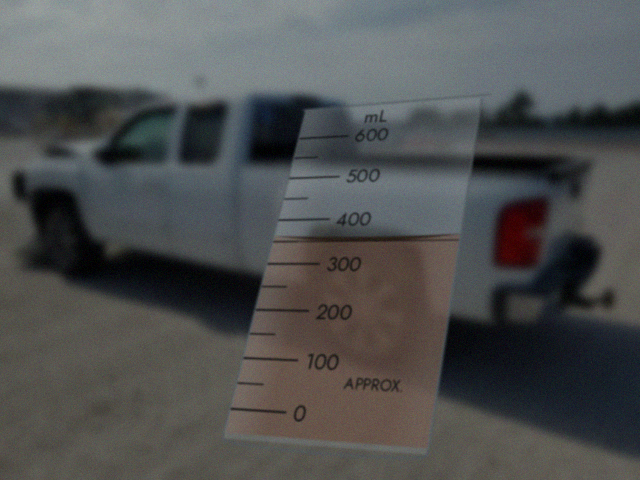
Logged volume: 350 mL
